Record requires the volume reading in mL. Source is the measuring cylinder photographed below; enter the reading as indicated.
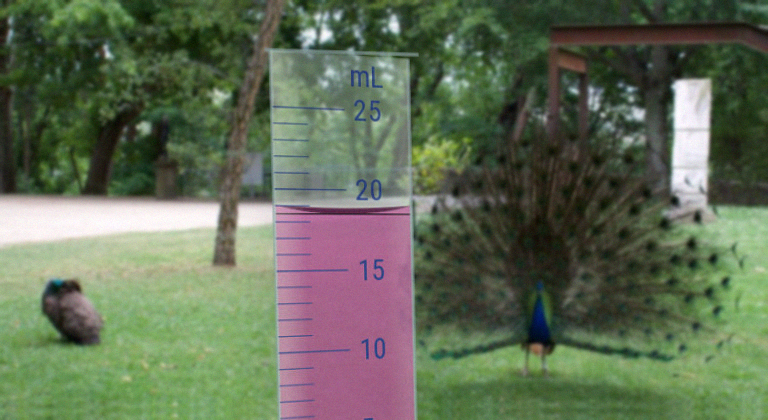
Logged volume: 18.5 mL
